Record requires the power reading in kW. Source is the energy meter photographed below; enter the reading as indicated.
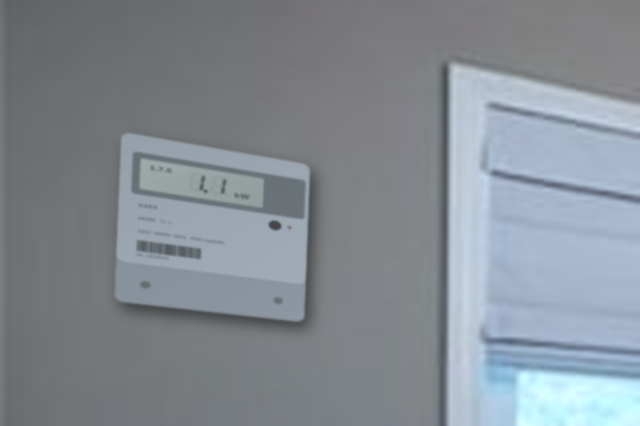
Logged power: 1.1 kW
